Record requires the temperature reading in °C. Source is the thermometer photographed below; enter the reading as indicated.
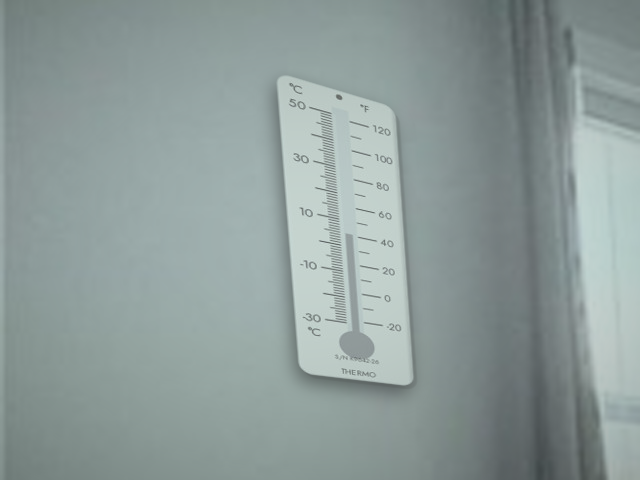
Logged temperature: 5 °C
